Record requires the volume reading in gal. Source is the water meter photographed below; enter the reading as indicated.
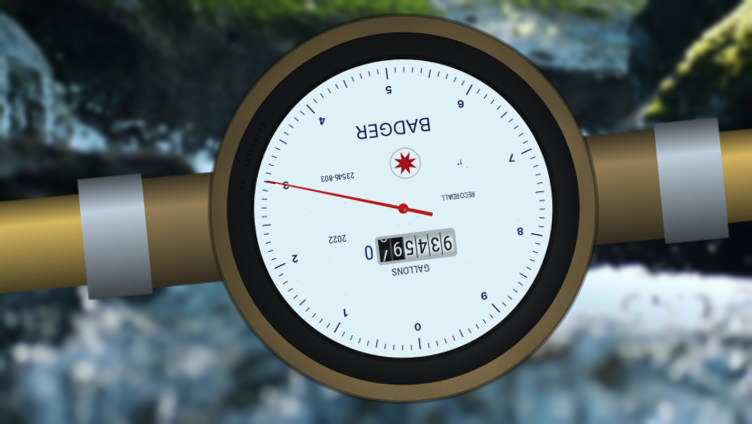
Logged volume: 9345973.0 gal
